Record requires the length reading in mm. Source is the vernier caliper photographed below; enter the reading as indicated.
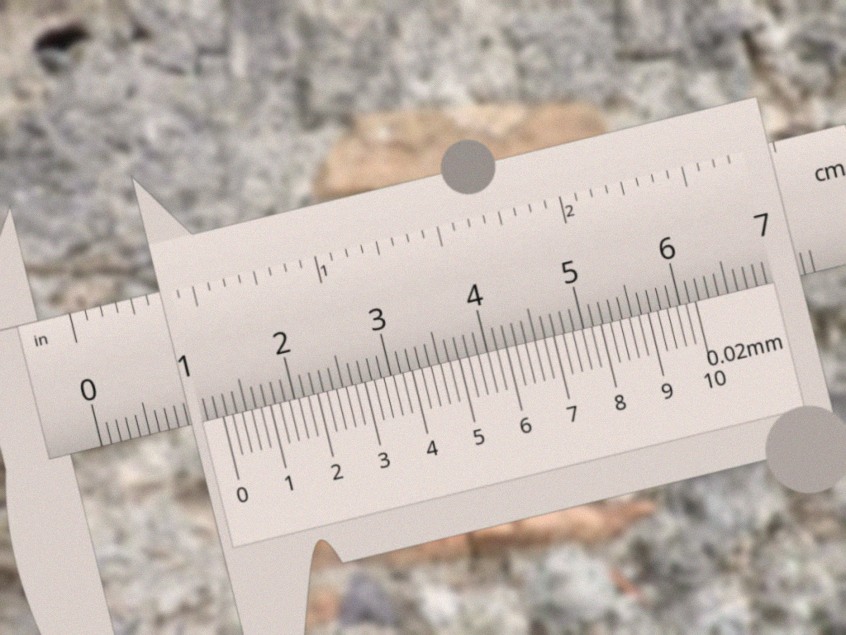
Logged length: 12.6 mm
